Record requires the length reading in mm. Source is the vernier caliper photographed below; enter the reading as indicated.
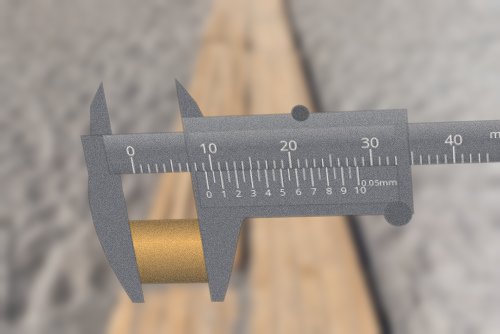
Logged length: 9.2 mm
